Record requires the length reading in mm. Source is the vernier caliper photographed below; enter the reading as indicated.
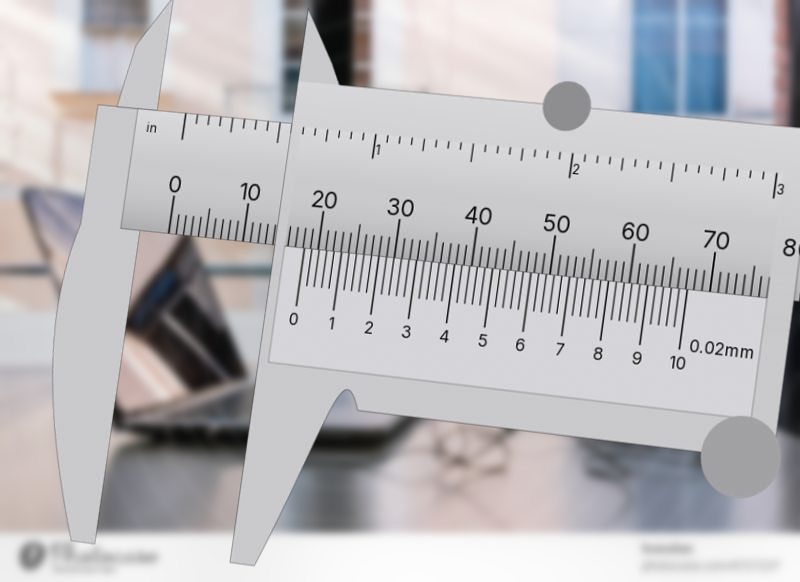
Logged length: 18.2 mm
